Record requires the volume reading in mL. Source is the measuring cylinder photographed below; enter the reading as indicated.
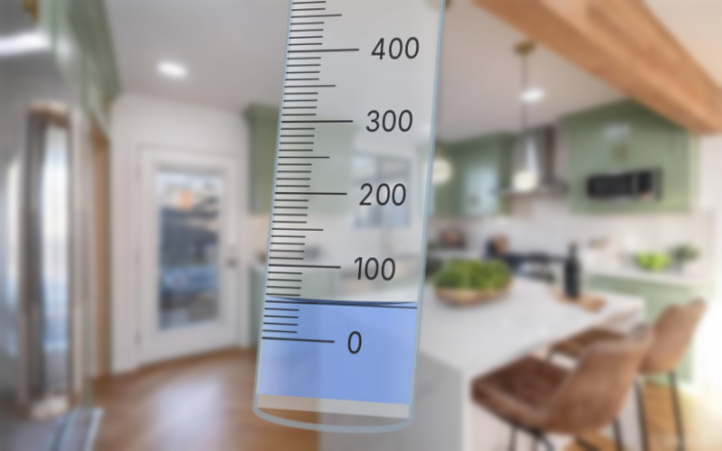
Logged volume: 50 mL
